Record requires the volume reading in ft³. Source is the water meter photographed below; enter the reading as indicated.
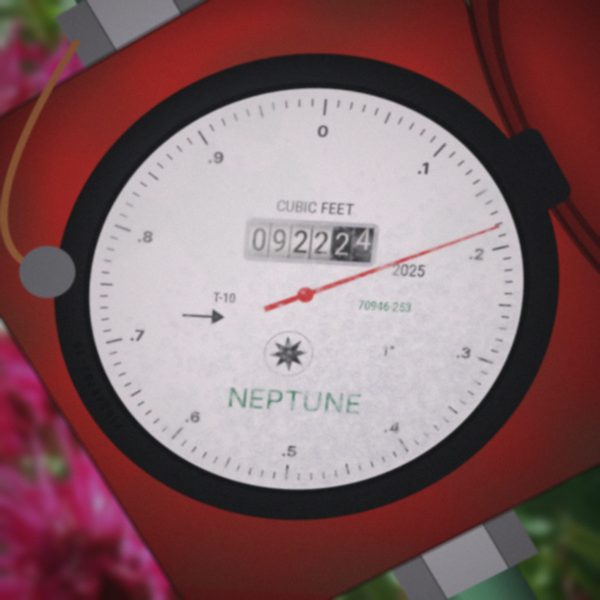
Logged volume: 92224.18 ft³
